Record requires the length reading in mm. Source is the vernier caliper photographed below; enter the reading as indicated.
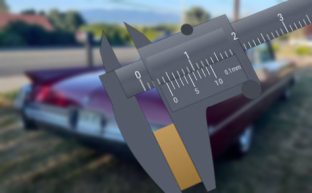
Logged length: 4.2 mm
